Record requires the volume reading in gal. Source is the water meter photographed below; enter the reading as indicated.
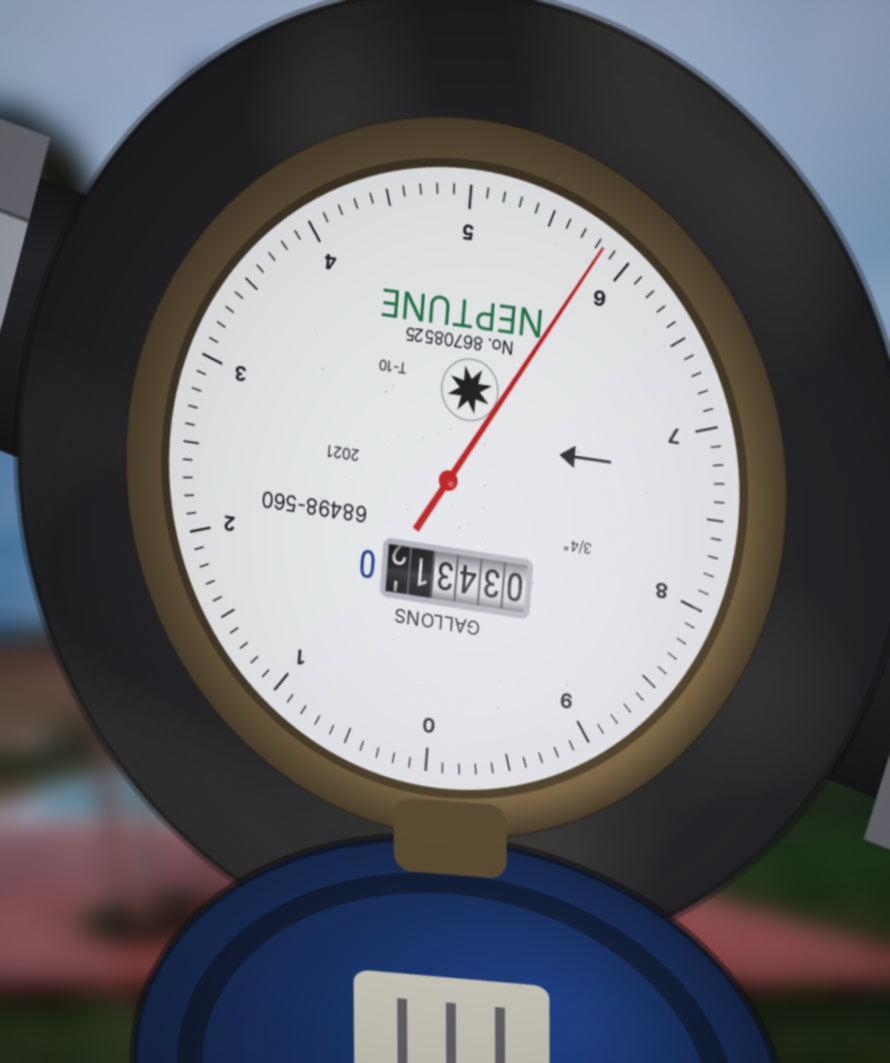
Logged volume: 343115.8 gal
